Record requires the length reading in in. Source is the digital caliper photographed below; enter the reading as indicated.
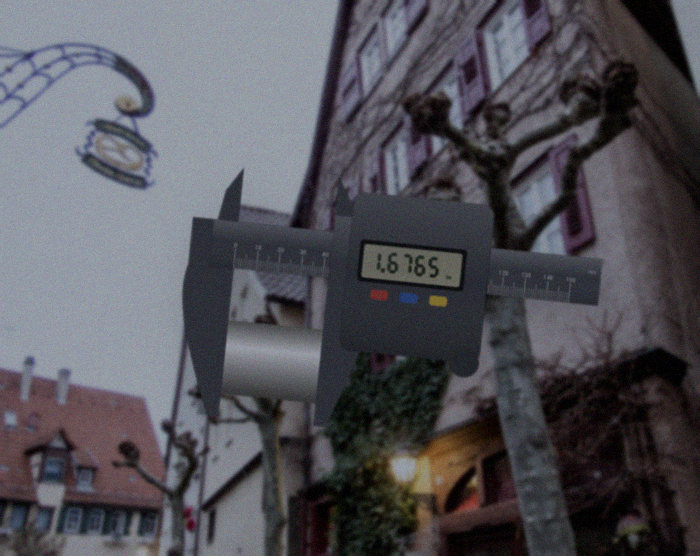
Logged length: 1.6765 in
